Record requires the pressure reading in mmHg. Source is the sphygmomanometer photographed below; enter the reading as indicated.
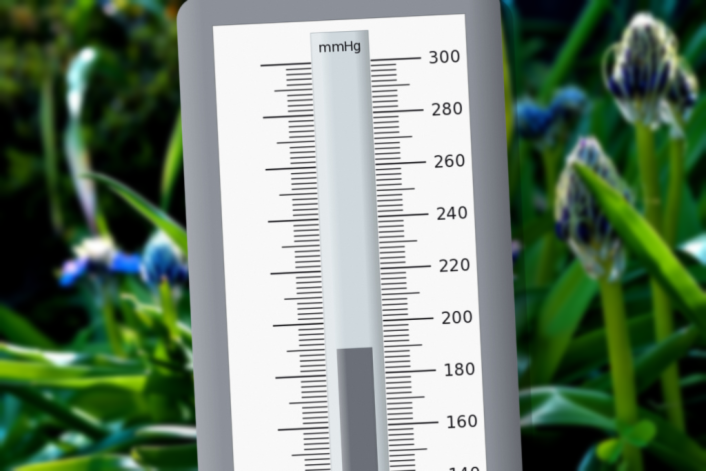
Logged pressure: 190 mmHg
